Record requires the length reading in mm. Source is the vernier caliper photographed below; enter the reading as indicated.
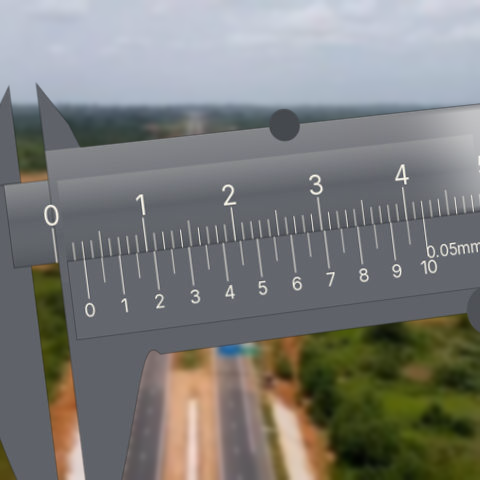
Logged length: 3.0 mm
